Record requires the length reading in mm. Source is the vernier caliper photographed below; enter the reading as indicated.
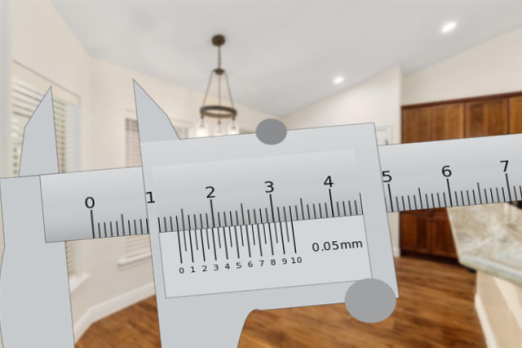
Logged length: 14.0 mm
